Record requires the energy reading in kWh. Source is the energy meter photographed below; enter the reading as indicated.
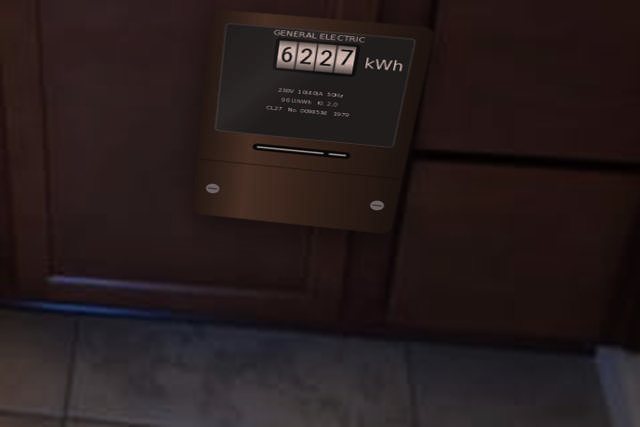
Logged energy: 6227 kWh
